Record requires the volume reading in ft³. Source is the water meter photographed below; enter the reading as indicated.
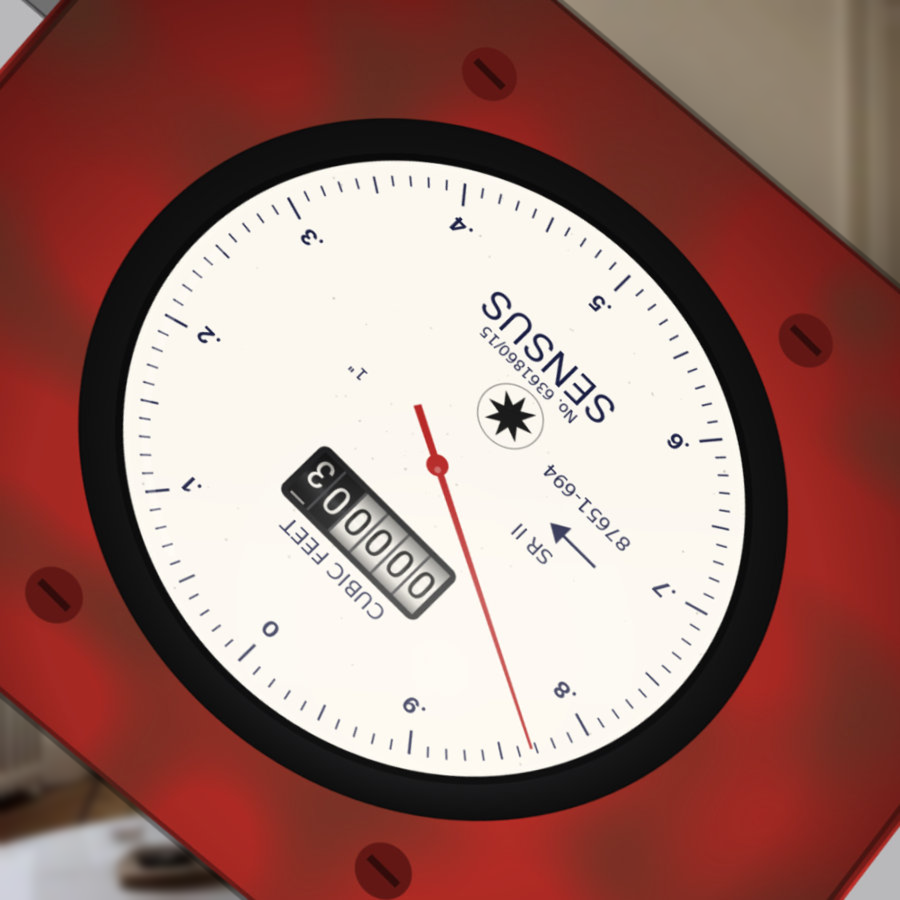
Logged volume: 2.83 ft³
